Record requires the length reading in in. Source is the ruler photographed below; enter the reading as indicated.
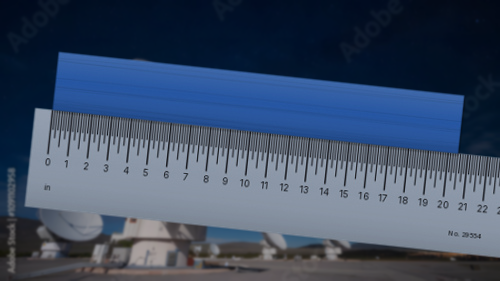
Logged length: 20.5 in
